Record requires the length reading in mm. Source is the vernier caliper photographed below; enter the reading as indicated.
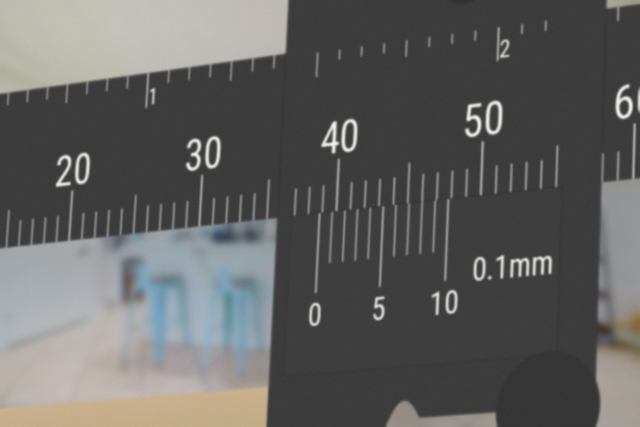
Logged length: 38.8 mm
